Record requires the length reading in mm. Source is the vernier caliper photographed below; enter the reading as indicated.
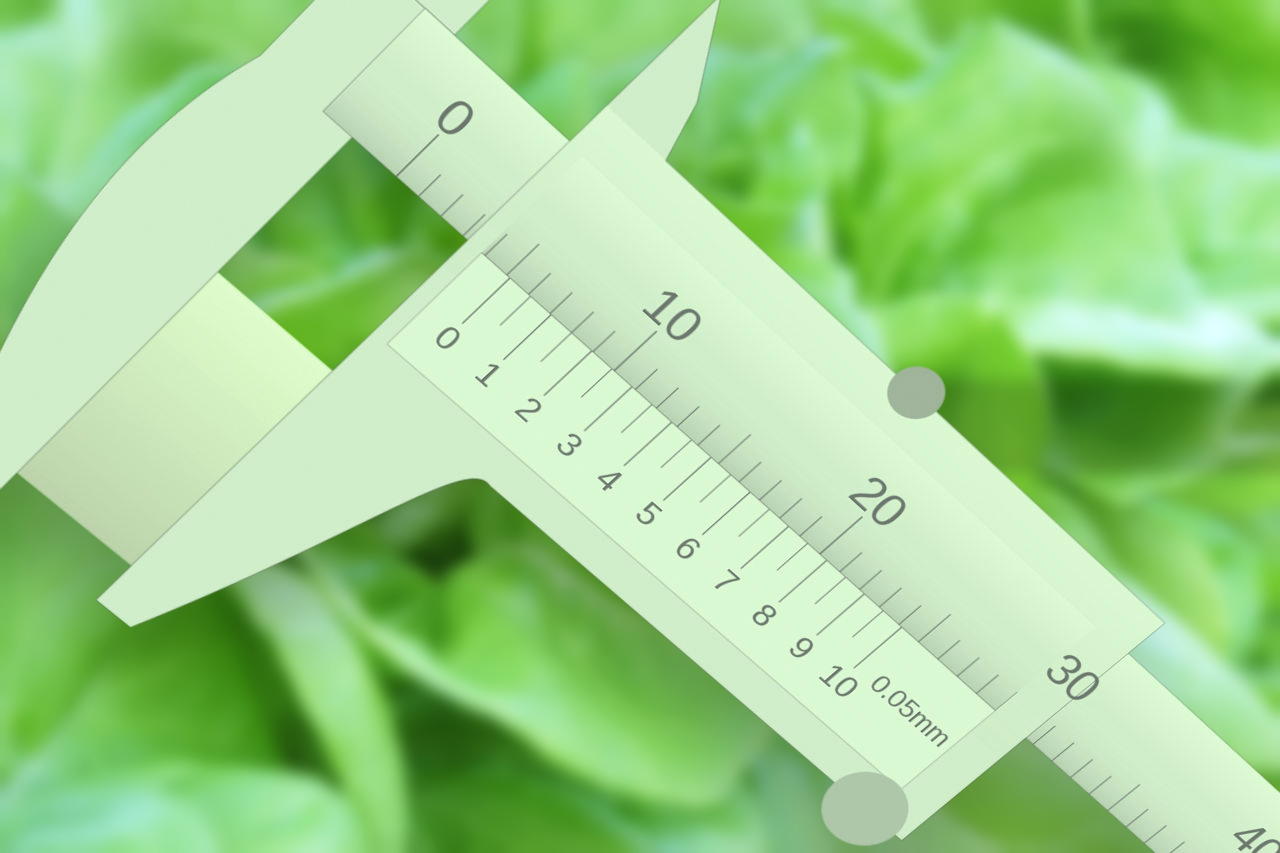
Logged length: 5.15 mm
